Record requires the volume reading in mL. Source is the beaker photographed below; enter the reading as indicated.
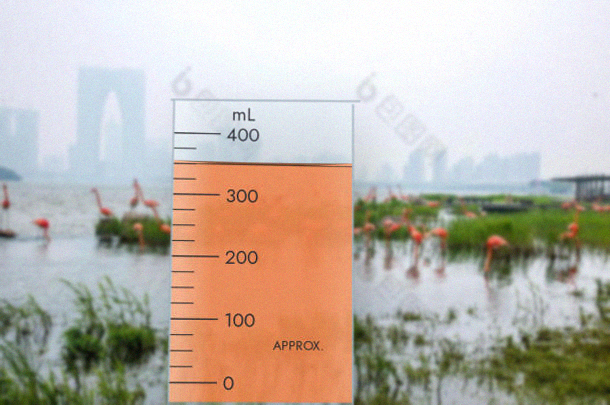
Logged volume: 350 mL
